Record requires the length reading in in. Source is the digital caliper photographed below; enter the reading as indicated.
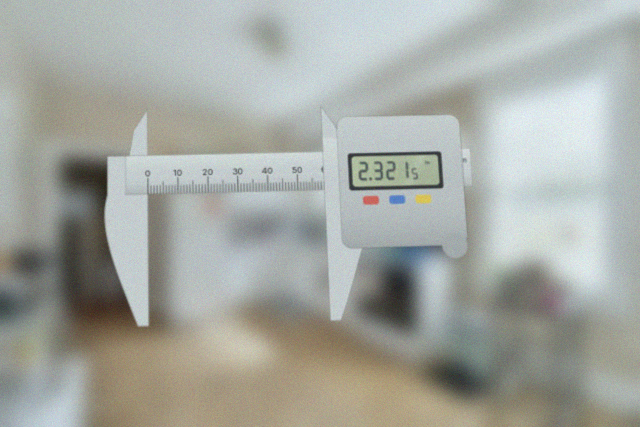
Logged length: 2.3215 in
